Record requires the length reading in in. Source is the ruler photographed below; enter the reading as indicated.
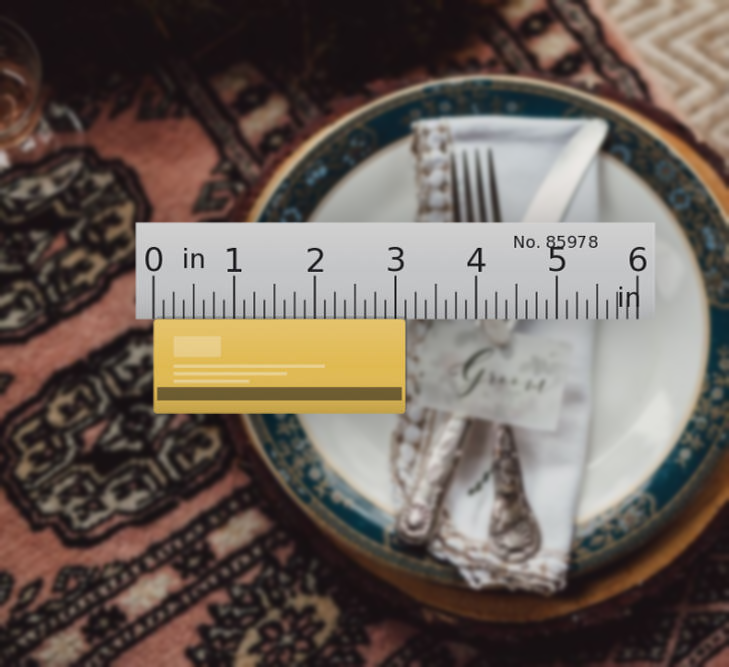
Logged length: 3.125 in
